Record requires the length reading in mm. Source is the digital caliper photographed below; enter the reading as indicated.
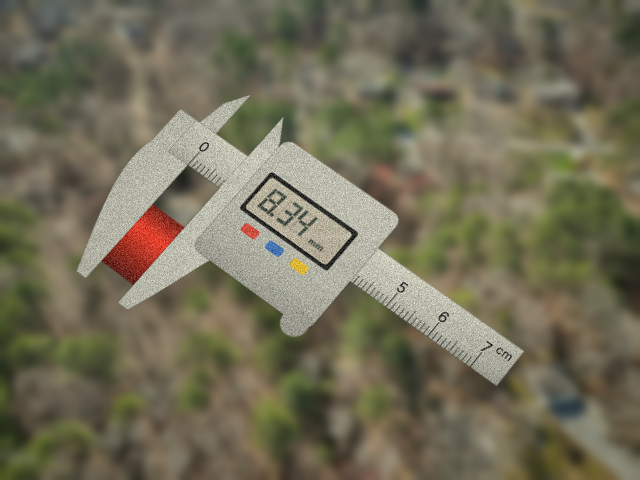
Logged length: 8.34 mm
